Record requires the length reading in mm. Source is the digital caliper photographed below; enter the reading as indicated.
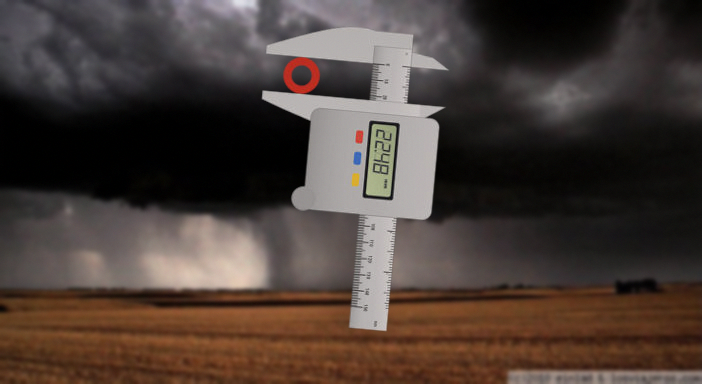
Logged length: 22.48 mm
